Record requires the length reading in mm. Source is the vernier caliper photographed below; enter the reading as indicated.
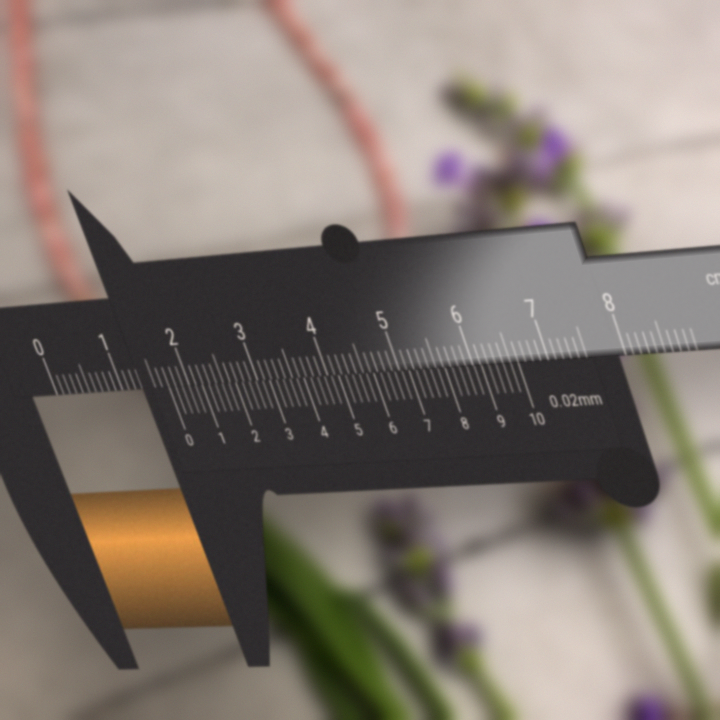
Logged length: 17.0 mm
